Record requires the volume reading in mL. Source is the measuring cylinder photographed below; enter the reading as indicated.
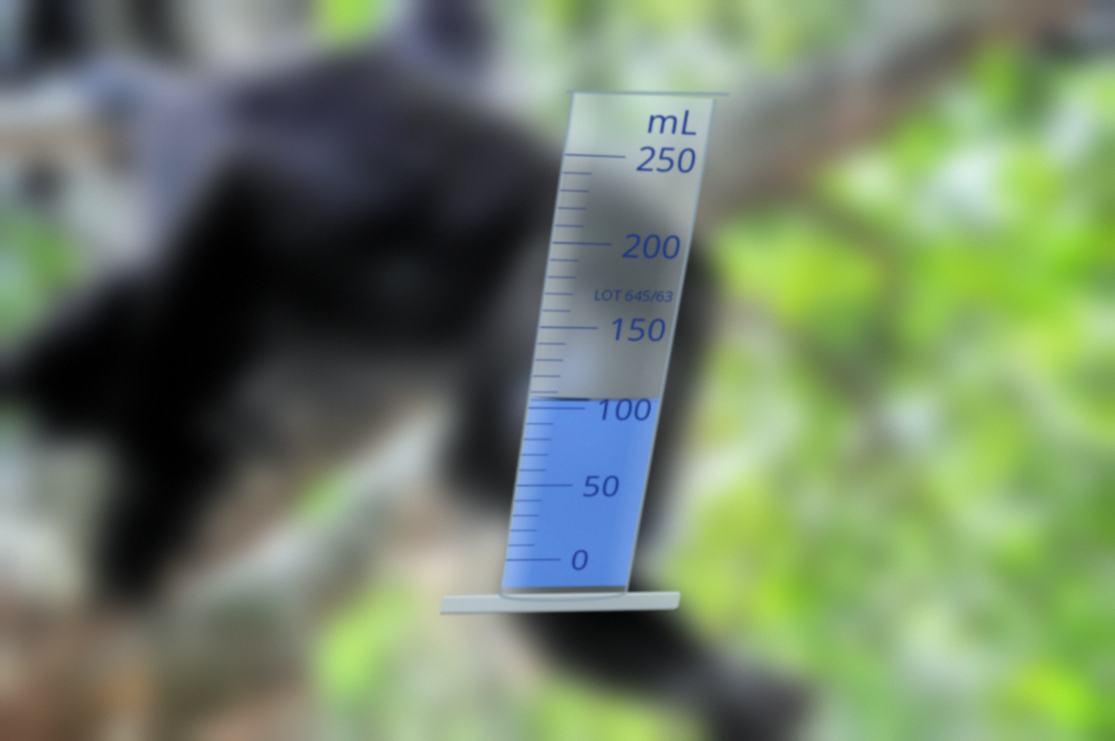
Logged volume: 105 mL
